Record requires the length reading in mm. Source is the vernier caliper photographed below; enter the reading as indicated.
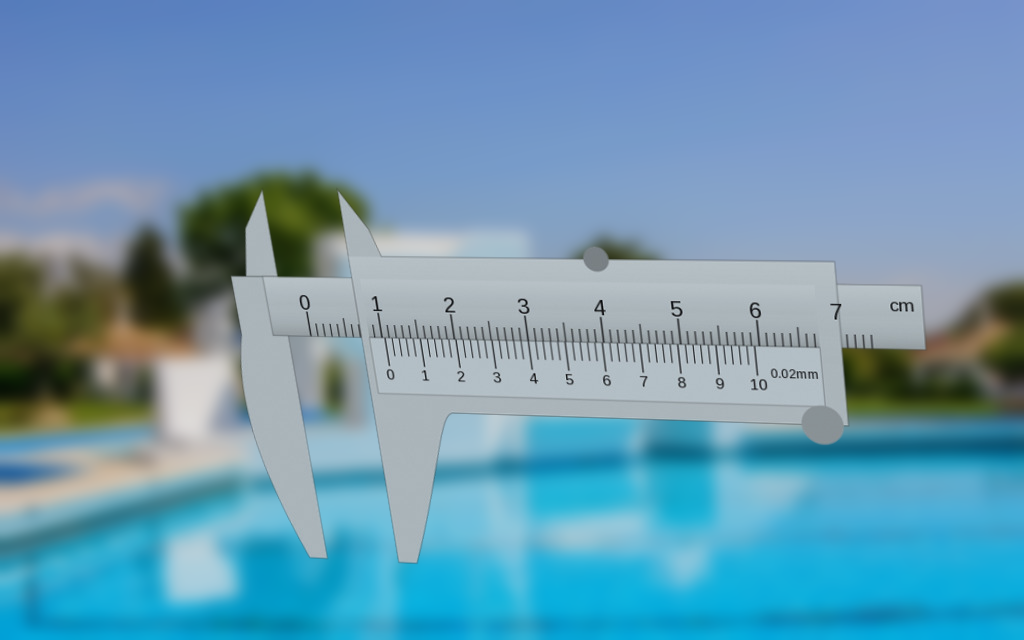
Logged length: 10.4 mm
